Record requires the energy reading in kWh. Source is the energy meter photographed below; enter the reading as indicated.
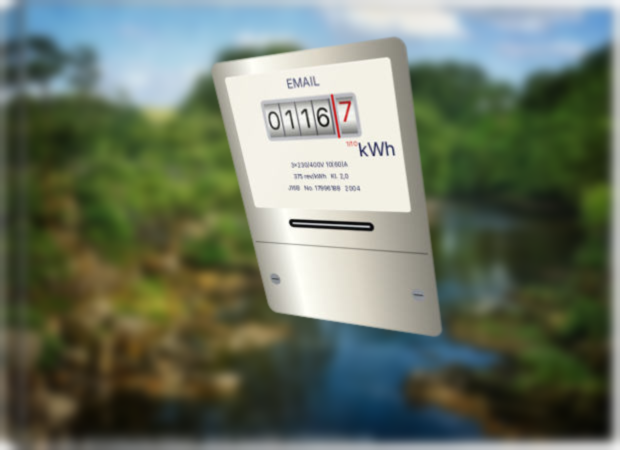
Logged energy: 116.7 kWh
